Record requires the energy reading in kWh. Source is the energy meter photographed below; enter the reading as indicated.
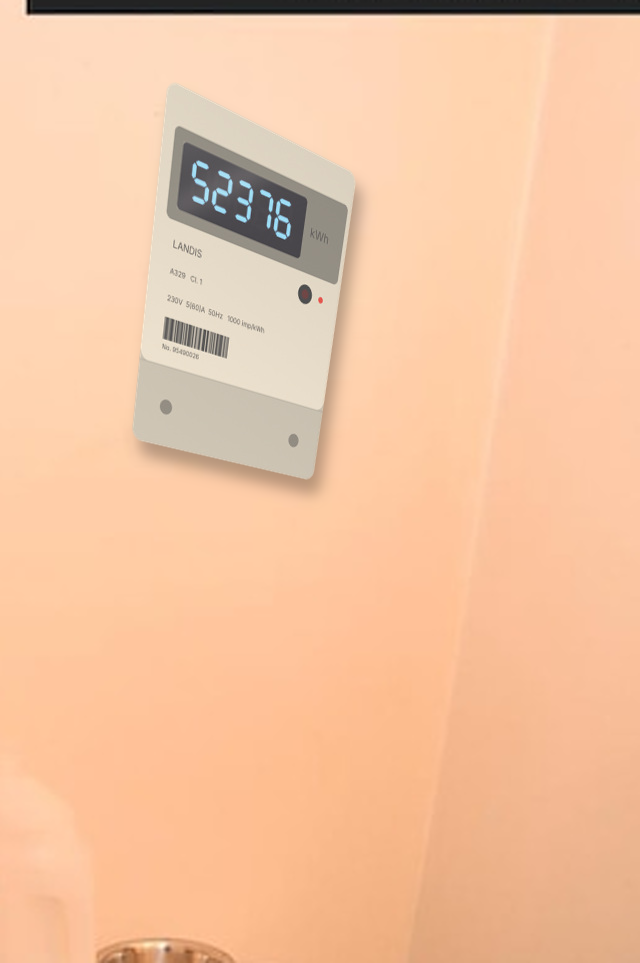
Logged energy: 52376 kWh
